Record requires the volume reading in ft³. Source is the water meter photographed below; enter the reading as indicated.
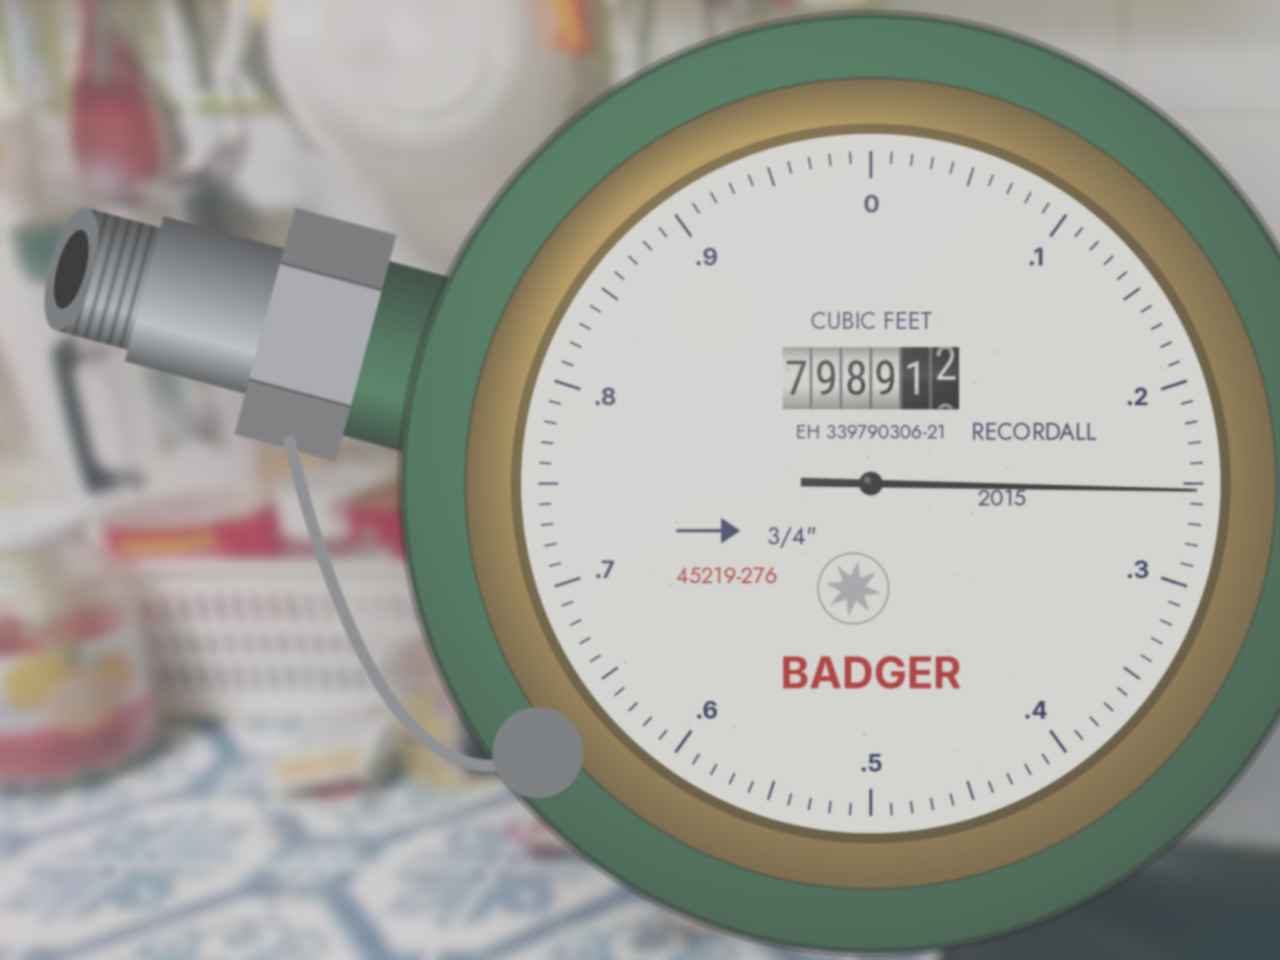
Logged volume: 798912.25 ft³
